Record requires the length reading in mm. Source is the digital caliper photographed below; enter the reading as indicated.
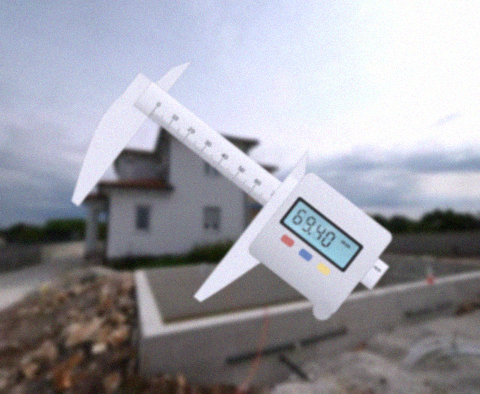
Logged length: 69.40 mm
